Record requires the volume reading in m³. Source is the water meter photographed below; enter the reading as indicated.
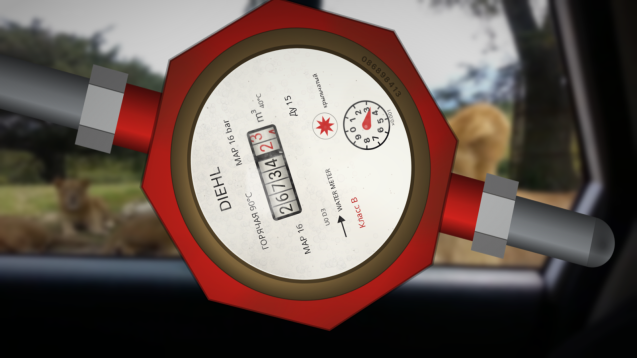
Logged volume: 26734.233 m³
